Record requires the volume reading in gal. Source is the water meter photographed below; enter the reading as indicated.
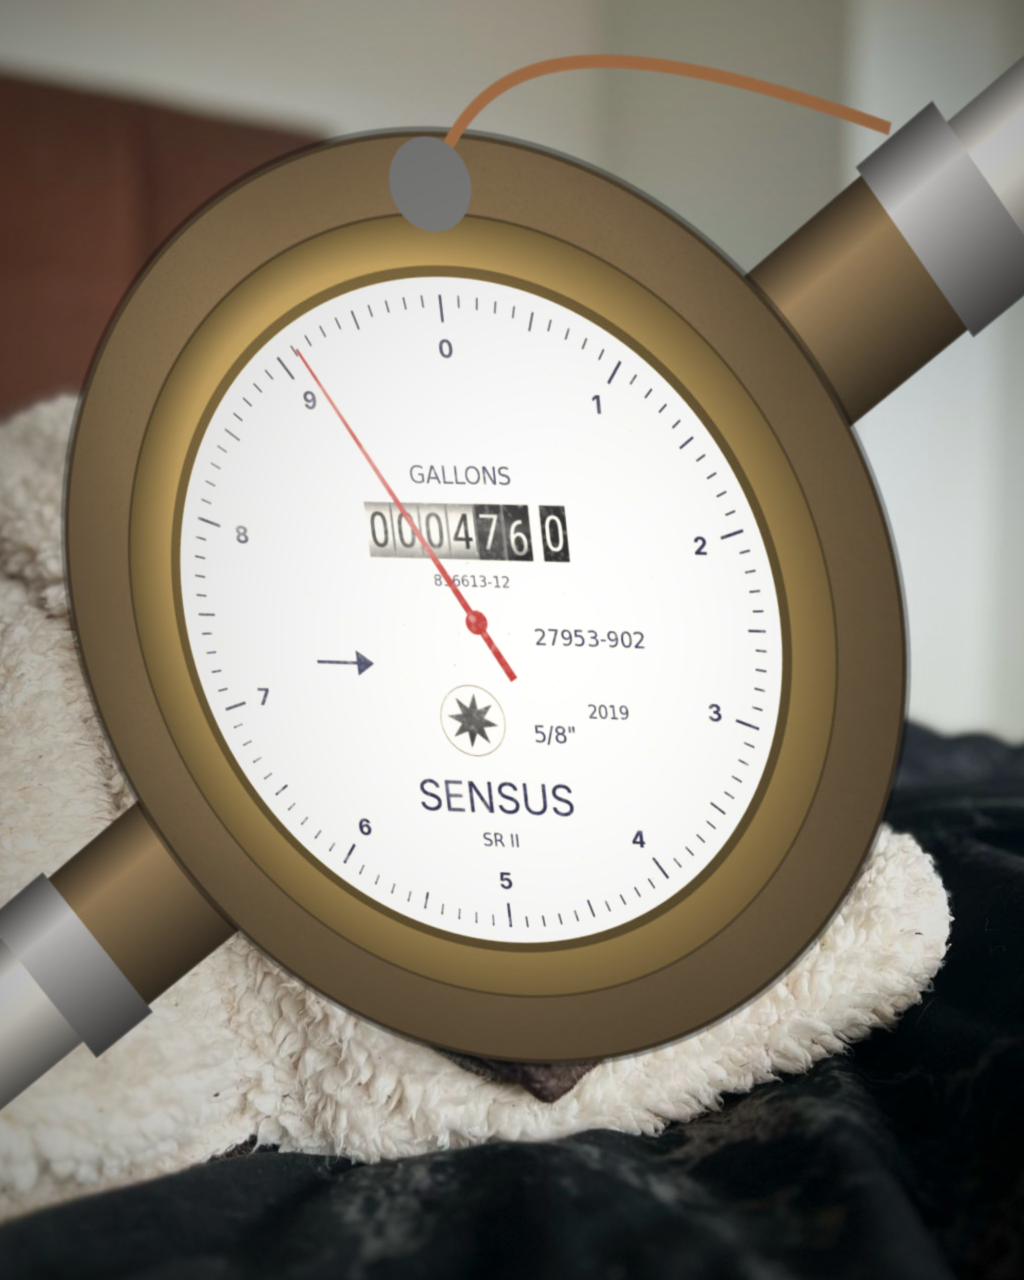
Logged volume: 4759.1 gal
